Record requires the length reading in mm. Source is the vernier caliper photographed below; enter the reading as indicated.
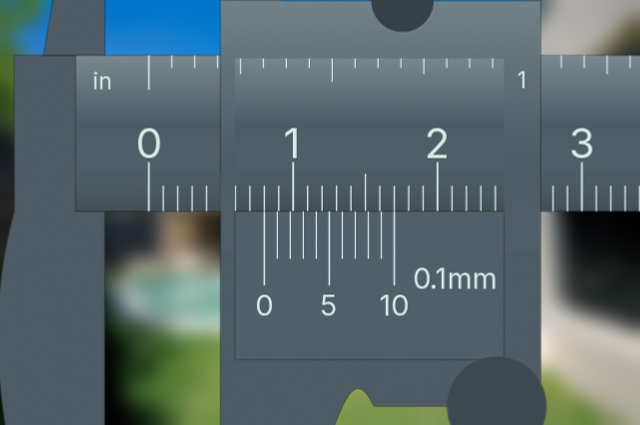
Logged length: 8.0 mm
